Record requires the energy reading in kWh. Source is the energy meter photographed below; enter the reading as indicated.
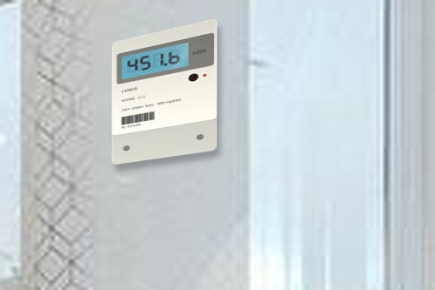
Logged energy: 451.6 kWh
